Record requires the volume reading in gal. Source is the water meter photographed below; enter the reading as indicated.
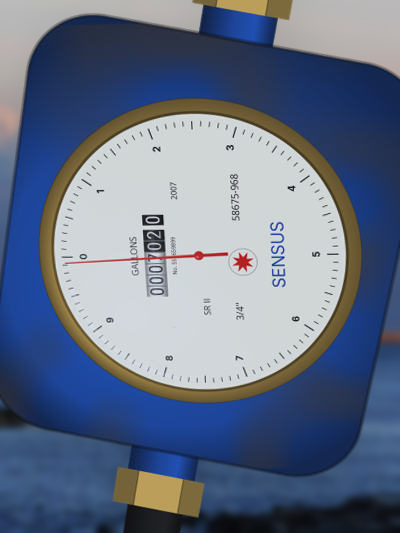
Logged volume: 7019.9 gal
